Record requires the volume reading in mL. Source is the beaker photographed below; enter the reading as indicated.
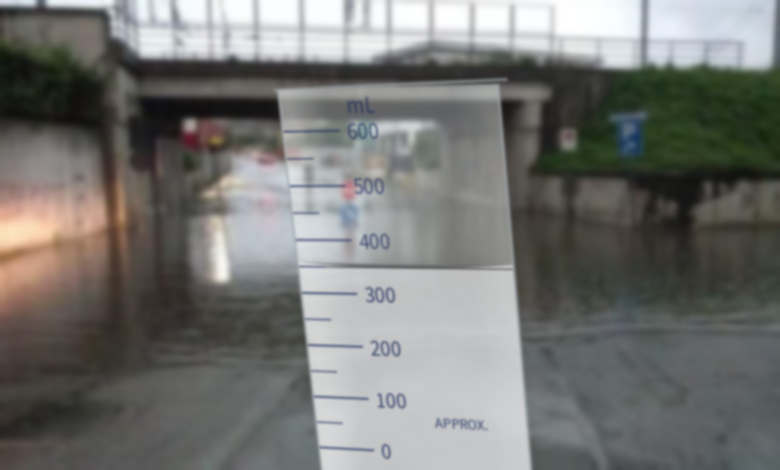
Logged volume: 350 mL
